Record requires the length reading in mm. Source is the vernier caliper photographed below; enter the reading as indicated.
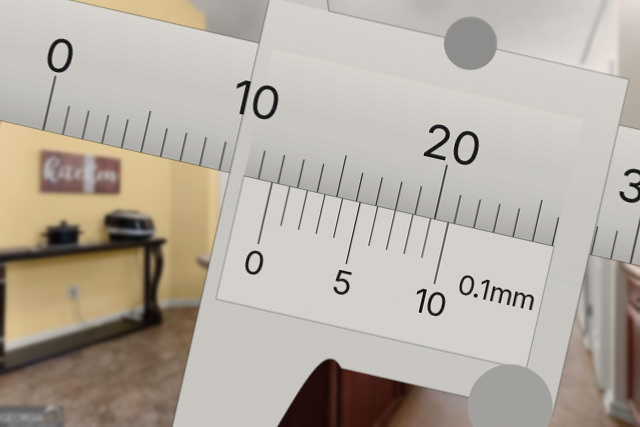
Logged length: 11.7 mm
